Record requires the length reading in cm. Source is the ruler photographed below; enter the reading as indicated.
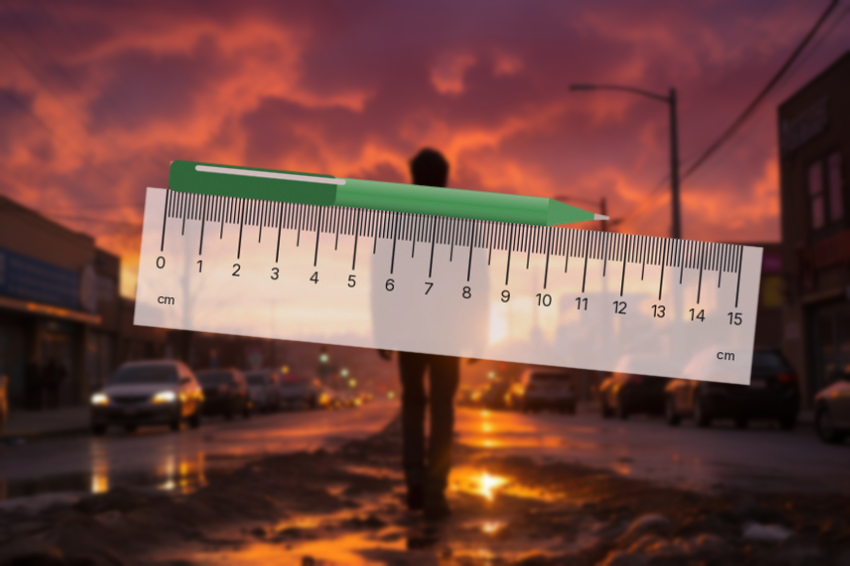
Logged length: 11.5 cm
